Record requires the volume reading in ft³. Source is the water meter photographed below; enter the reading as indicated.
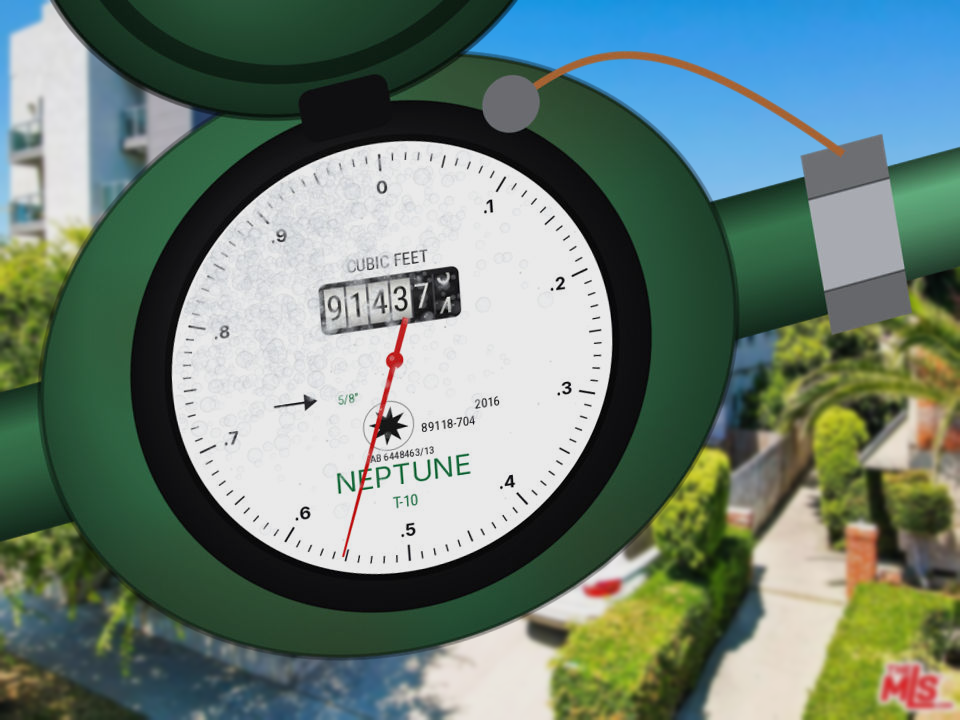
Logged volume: 914373.55 ft³
